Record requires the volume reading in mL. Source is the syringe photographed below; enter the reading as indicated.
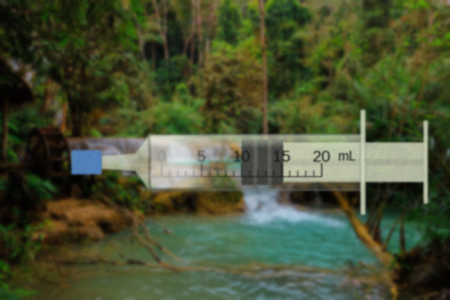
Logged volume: 10 mL
